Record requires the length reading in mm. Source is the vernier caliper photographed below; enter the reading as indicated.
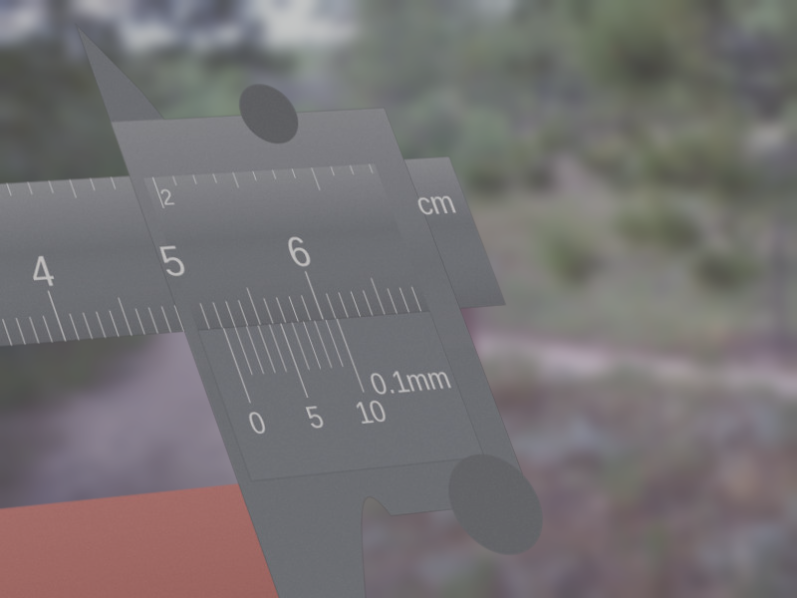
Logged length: 52.1 mm
